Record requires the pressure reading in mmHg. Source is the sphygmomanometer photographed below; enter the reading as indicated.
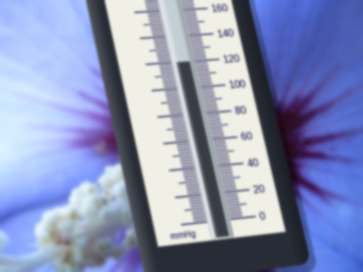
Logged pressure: 120 mmHg
